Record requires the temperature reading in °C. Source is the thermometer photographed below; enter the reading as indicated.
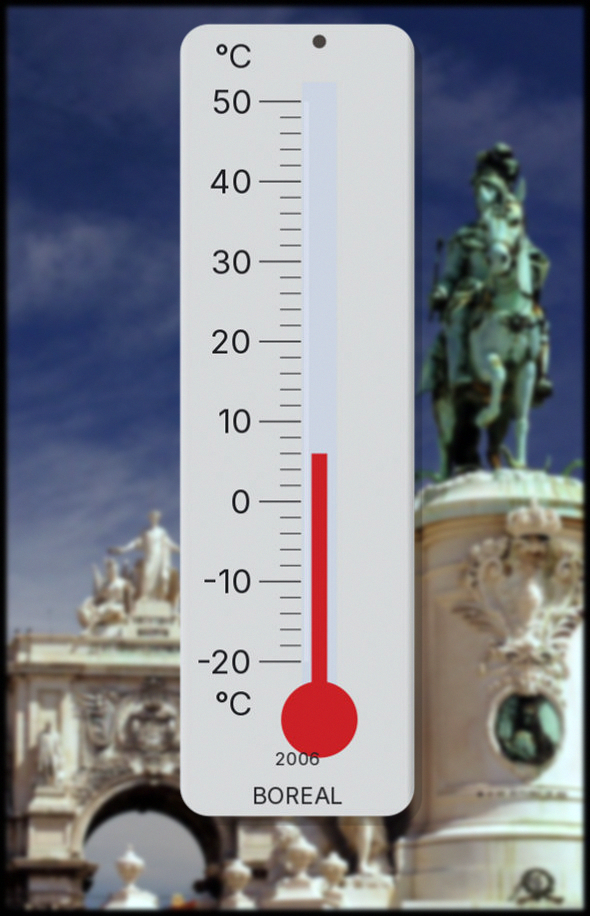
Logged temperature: 6 °C
